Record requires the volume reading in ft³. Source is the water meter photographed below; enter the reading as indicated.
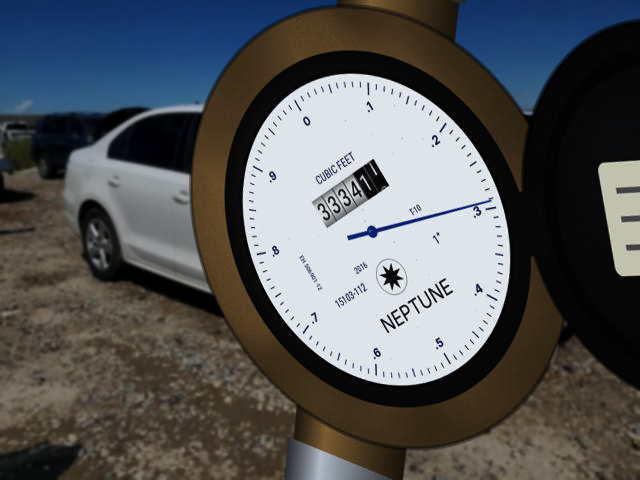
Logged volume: 333411.29 ft³
